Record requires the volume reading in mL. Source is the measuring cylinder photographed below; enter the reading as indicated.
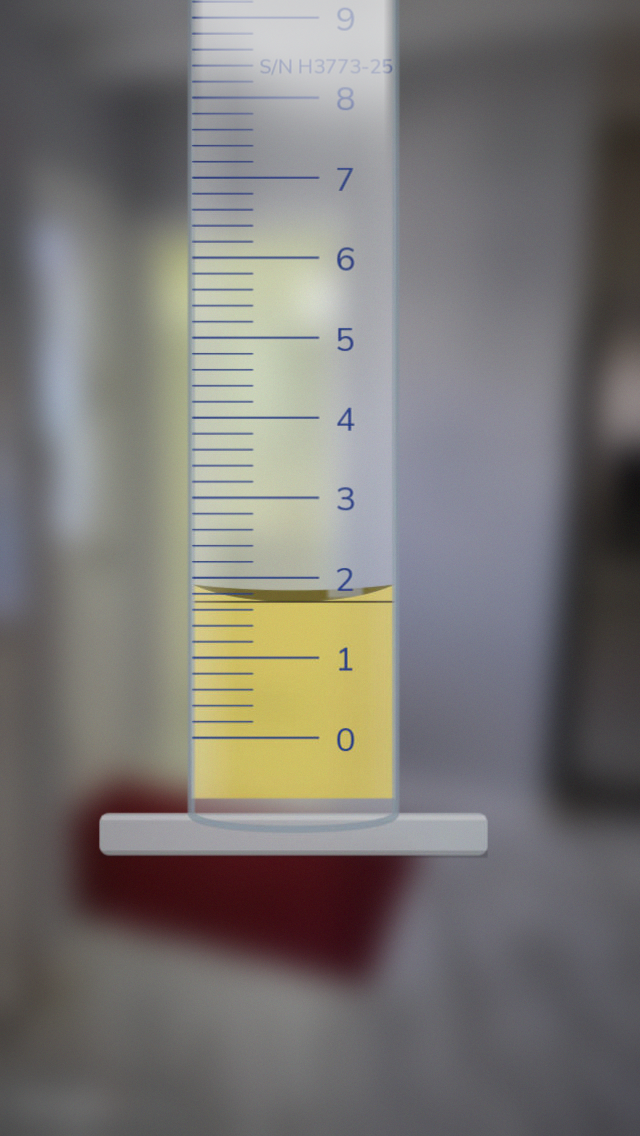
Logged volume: 1.7 mL
